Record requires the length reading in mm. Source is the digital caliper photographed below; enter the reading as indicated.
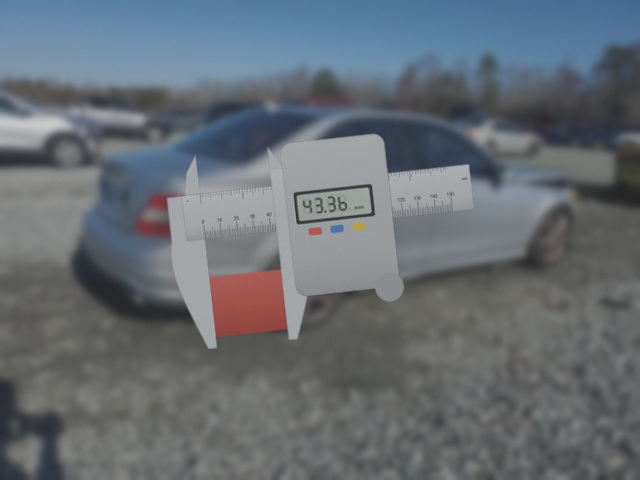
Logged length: 43.36 mm
